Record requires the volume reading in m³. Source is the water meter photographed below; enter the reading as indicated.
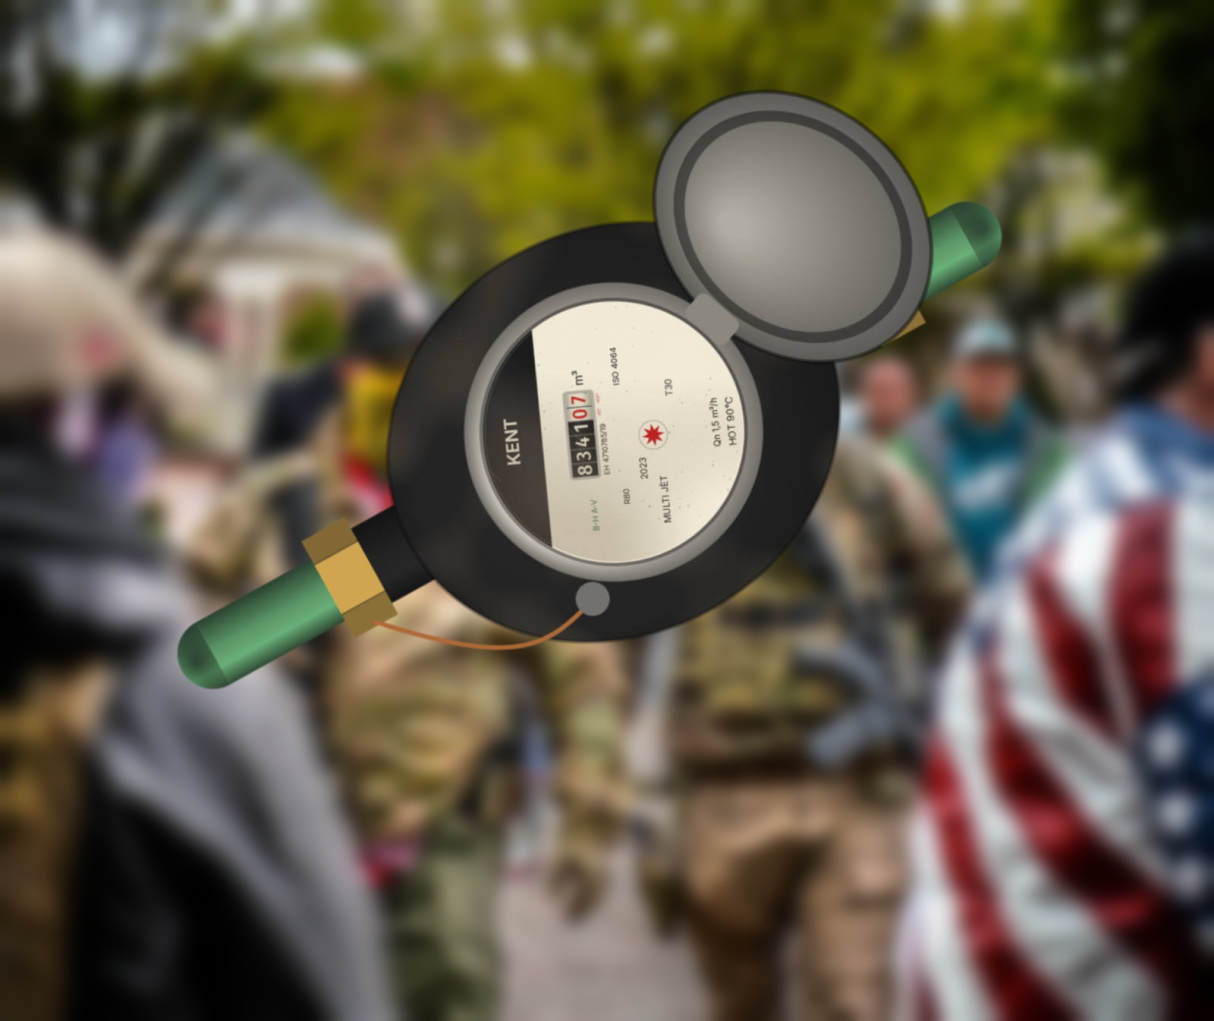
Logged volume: 8341.07 m³
